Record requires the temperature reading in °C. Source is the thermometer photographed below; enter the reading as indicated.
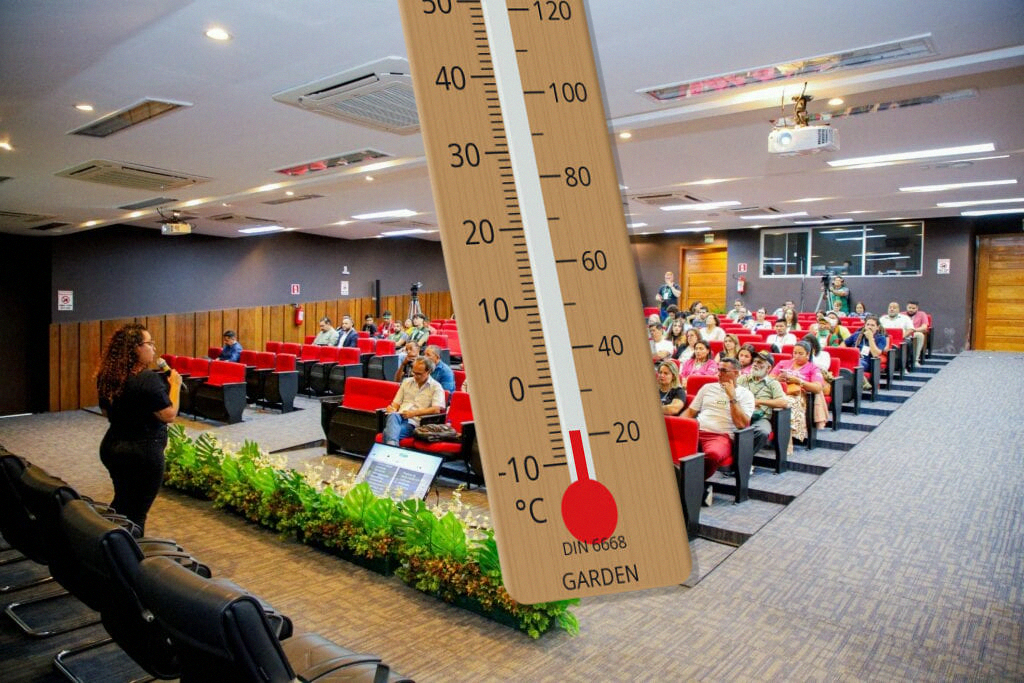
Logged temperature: -6 °C
